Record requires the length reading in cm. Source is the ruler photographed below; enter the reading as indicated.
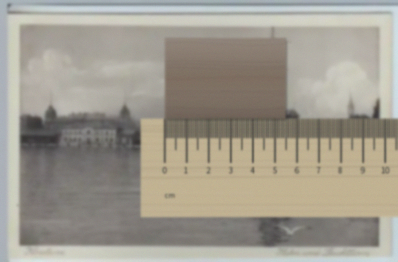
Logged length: 5.5 cm
